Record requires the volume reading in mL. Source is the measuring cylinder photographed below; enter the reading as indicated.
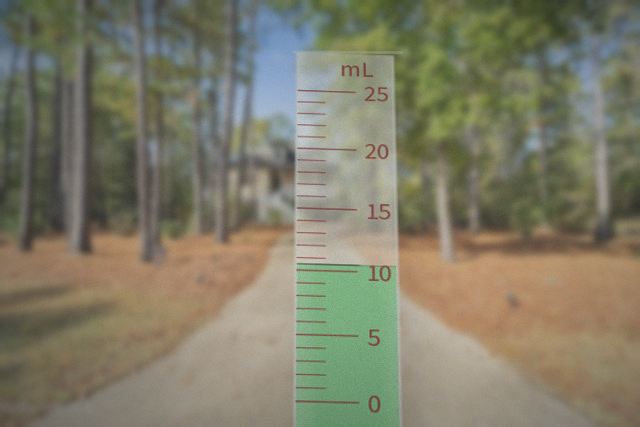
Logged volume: 10.5 mL
